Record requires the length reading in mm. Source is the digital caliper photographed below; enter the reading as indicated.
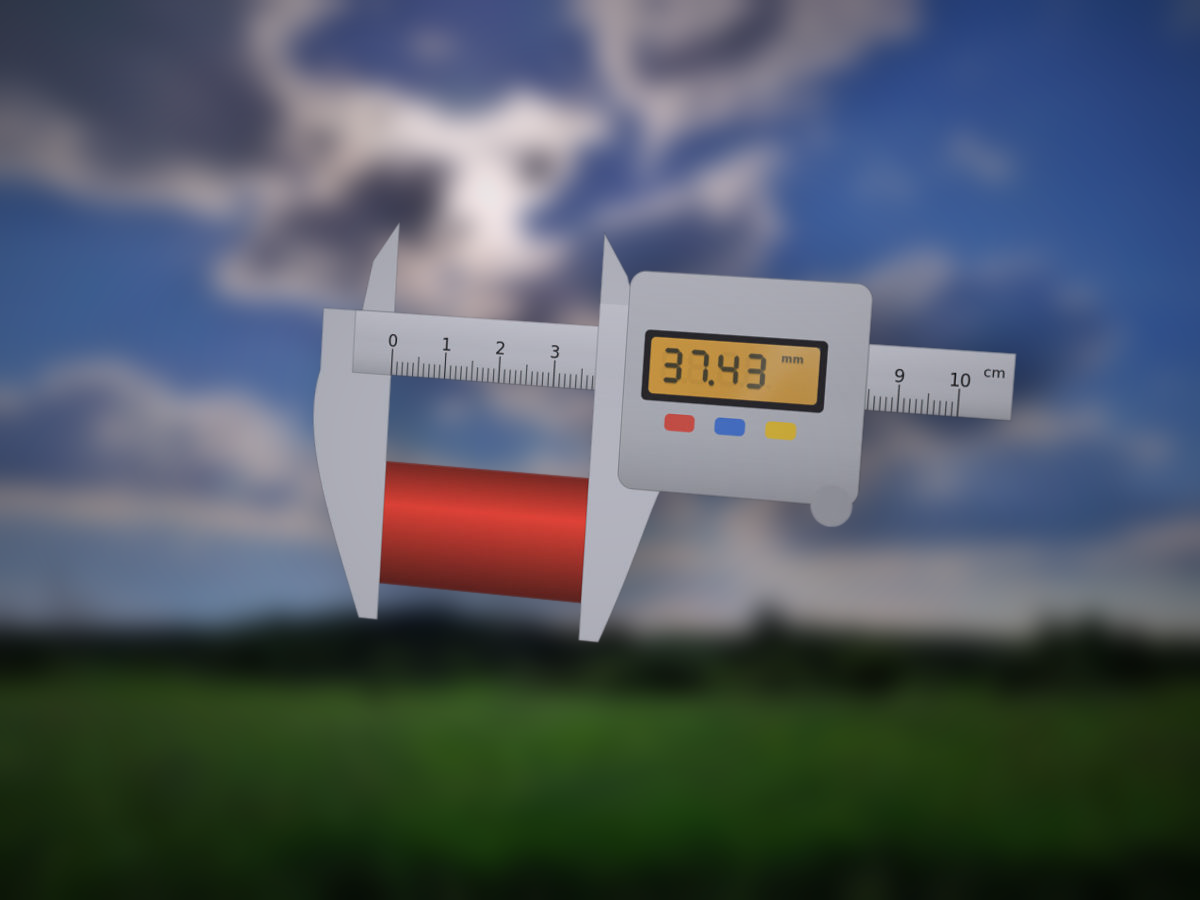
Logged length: 37.43 mm
